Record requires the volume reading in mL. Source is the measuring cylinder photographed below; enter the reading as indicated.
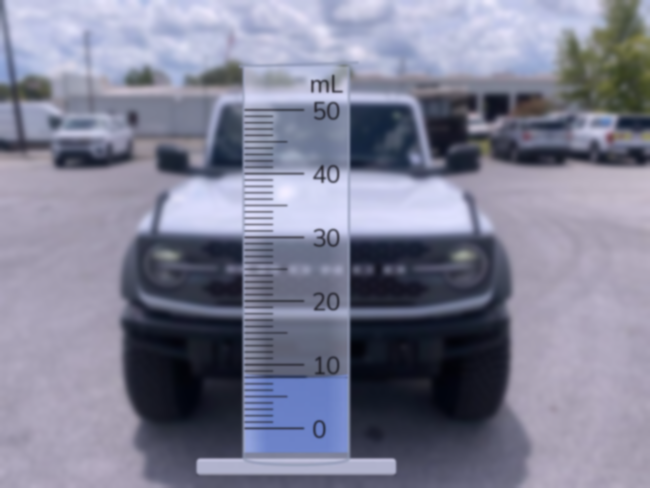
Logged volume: 8 mL
